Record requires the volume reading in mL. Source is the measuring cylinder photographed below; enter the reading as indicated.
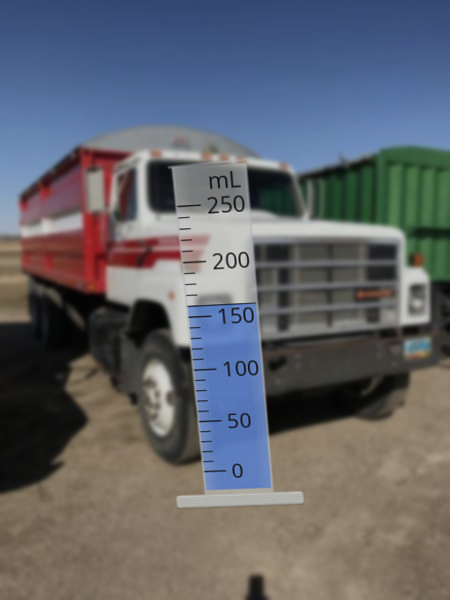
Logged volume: 160 mL
